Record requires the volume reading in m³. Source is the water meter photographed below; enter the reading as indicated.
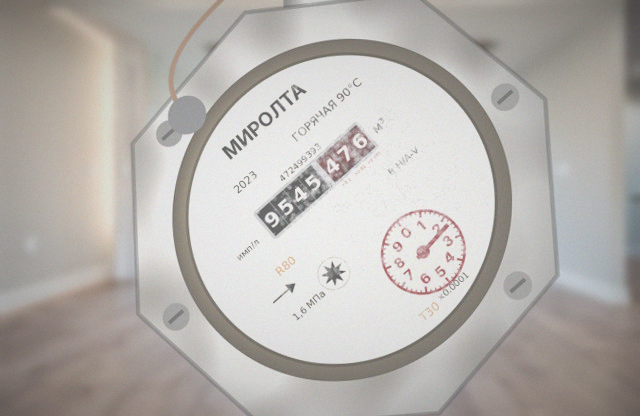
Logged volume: 9545.4762 m³
